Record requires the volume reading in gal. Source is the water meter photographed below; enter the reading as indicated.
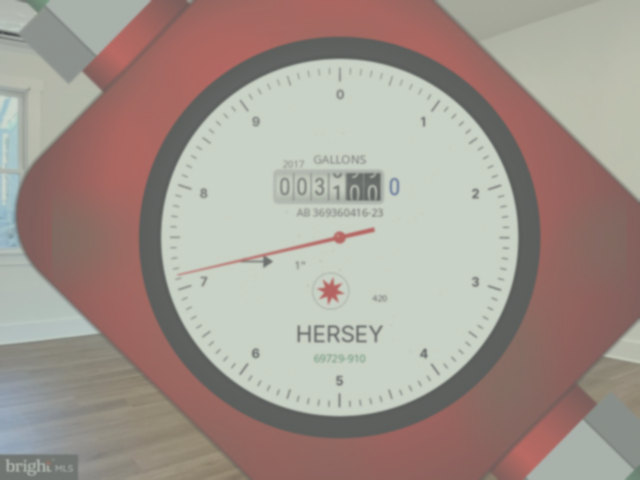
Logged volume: 30997.1 gal
